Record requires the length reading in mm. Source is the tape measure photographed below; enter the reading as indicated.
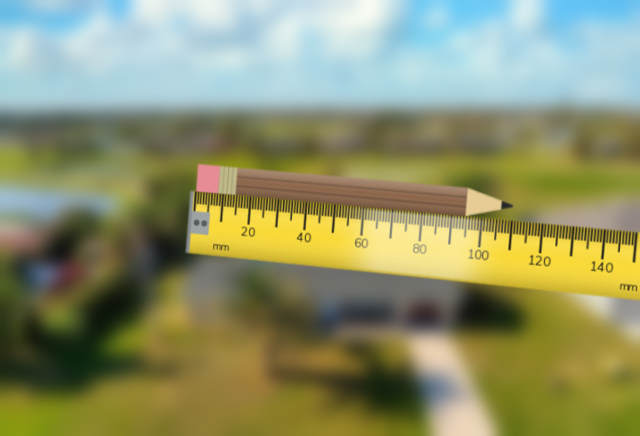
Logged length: 110 mm
